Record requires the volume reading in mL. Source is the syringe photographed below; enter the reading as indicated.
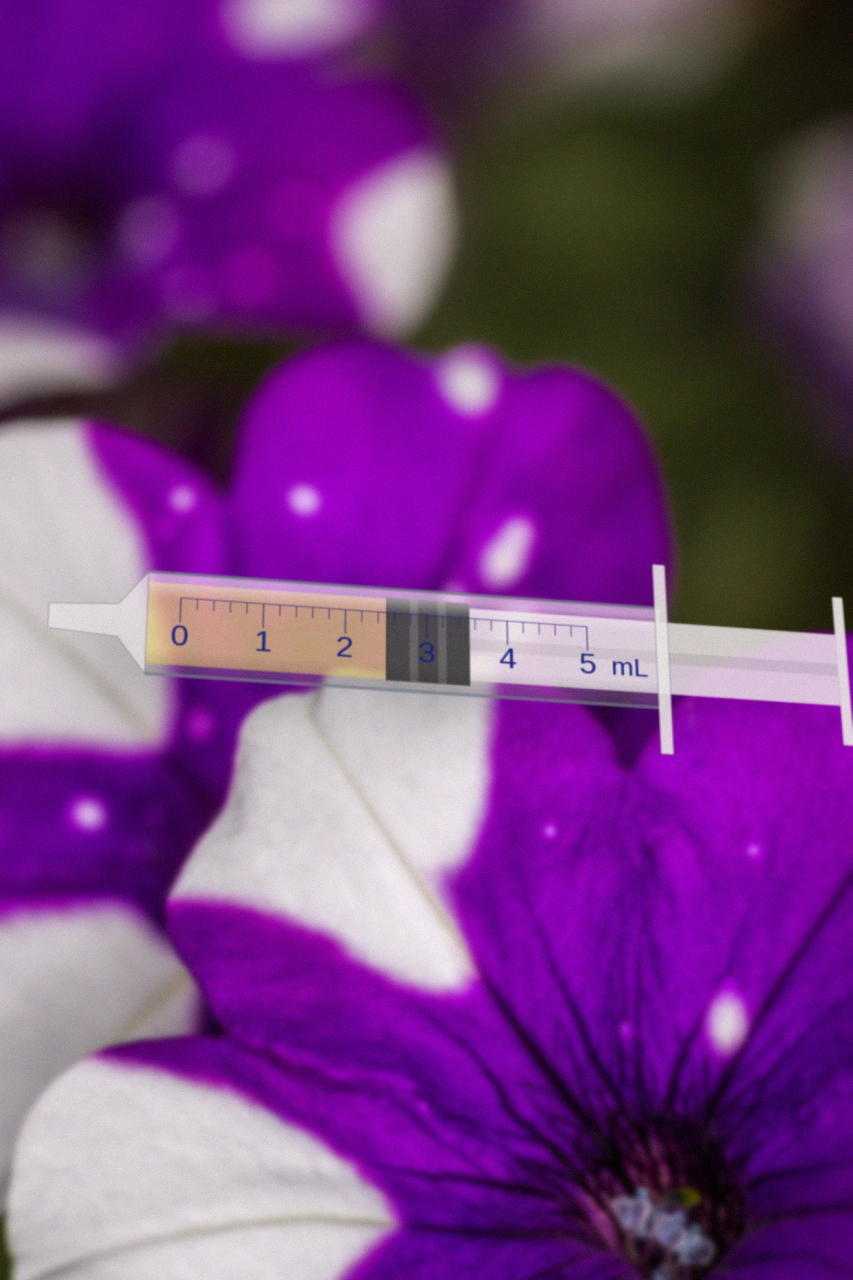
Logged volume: 2.5 mL
